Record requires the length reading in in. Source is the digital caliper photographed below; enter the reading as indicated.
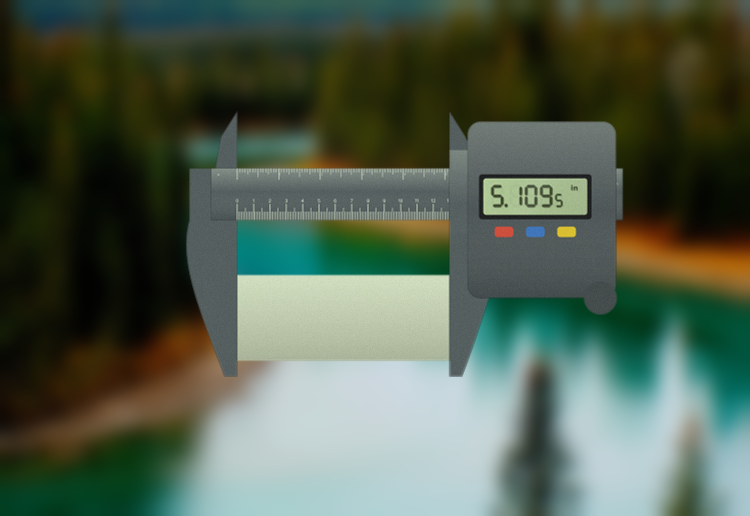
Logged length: 5.1095 in
